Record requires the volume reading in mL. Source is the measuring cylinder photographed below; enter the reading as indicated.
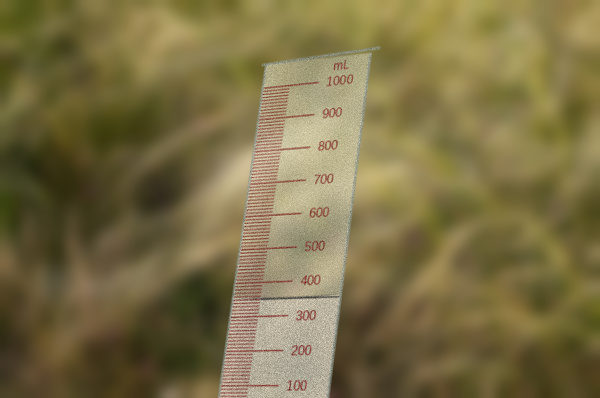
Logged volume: 350 mL
